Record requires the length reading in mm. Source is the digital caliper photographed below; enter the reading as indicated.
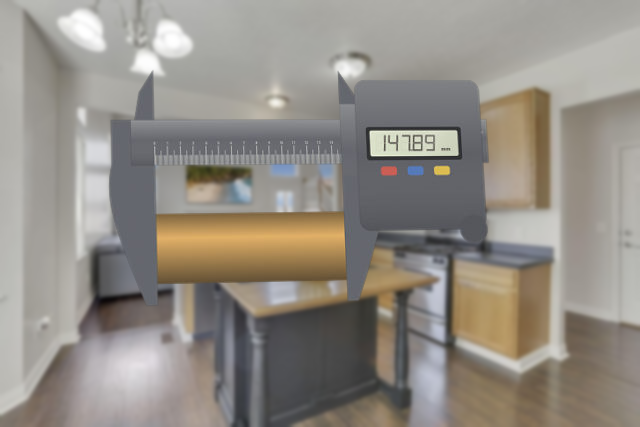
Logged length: 147.89 mm
